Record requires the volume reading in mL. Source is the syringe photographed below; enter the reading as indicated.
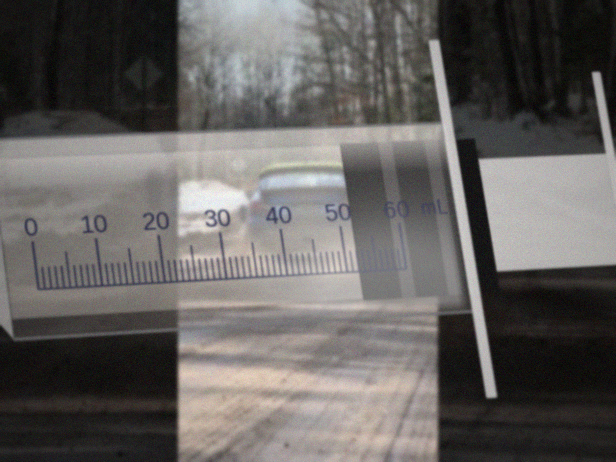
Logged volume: 52 mL
